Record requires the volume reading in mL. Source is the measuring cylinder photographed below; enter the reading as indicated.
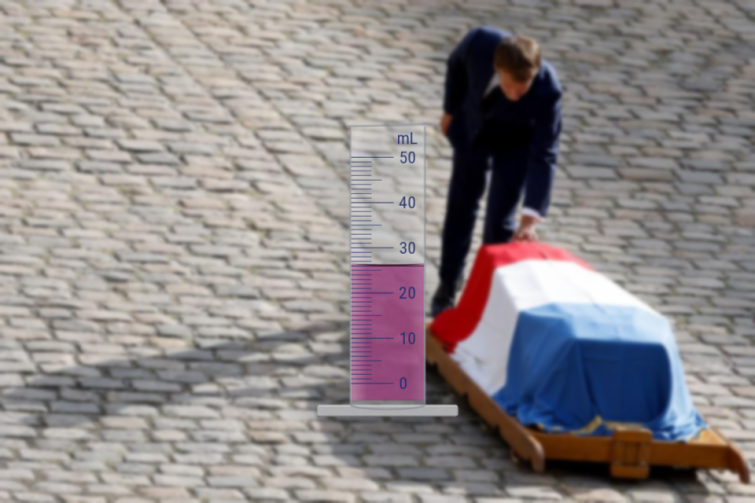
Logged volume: 26 mL
